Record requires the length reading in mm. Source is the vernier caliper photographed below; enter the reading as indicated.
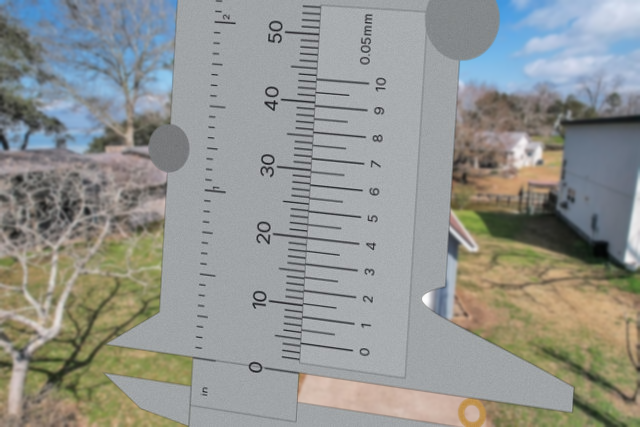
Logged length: 4.4 mm
